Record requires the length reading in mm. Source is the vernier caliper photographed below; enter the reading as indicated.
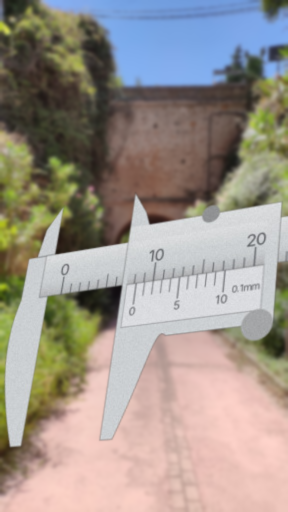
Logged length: 8.2 mm
